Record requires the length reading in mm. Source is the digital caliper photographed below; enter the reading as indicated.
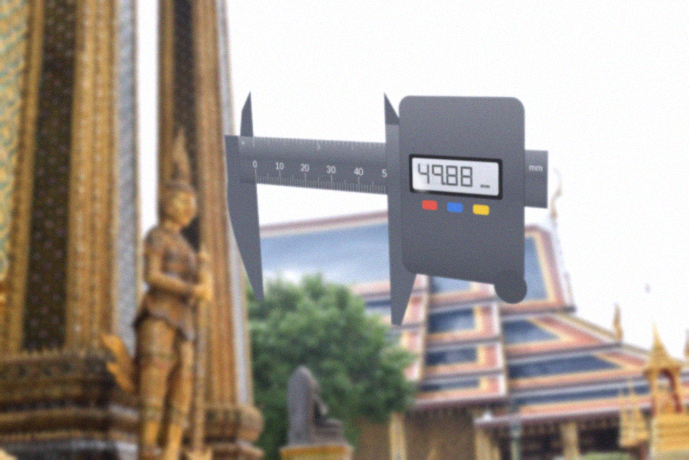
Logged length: 49.88 mm
